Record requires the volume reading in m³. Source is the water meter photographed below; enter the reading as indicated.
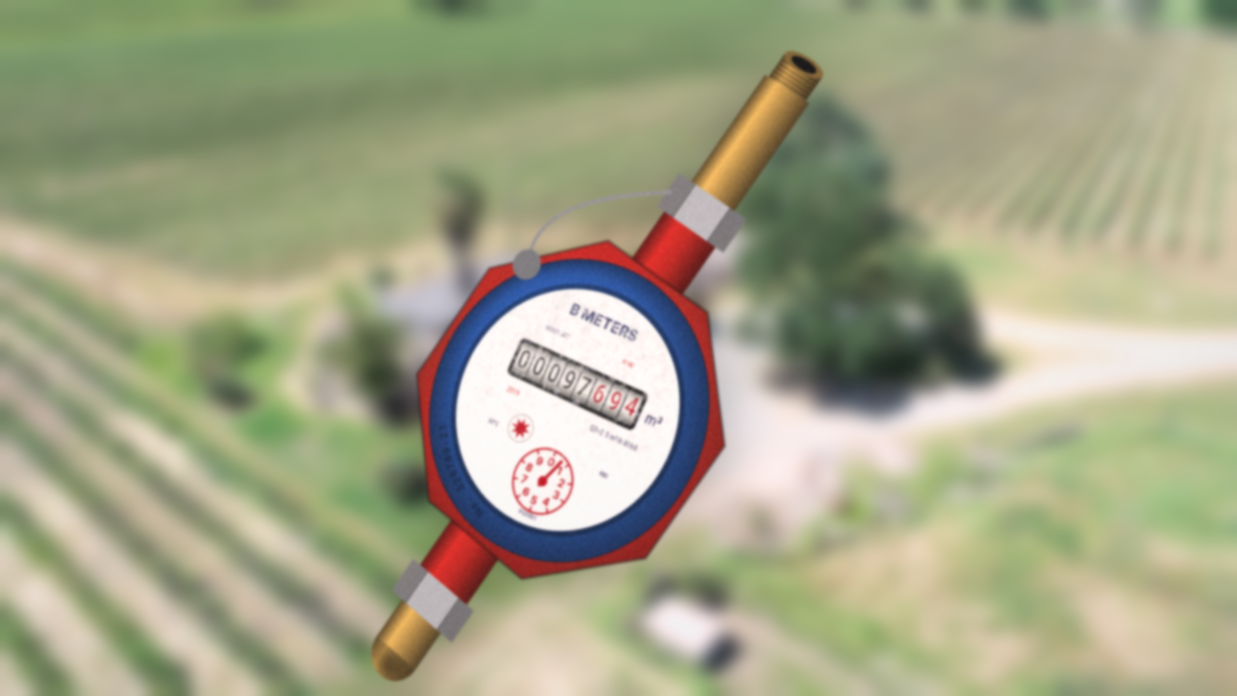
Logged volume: 97.6940 m³
